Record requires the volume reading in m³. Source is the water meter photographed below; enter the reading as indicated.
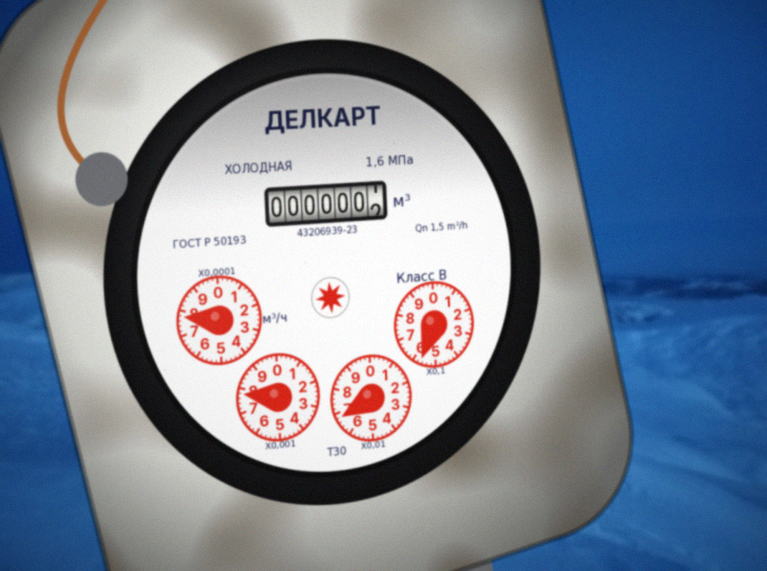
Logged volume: 1.5677 m³
